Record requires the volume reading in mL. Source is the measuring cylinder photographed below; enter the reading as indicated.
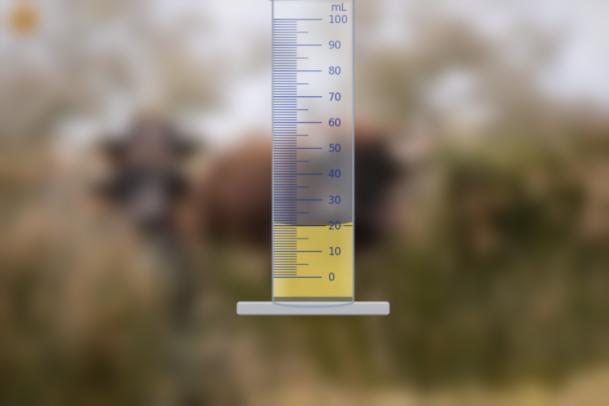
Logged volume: 20 mL
